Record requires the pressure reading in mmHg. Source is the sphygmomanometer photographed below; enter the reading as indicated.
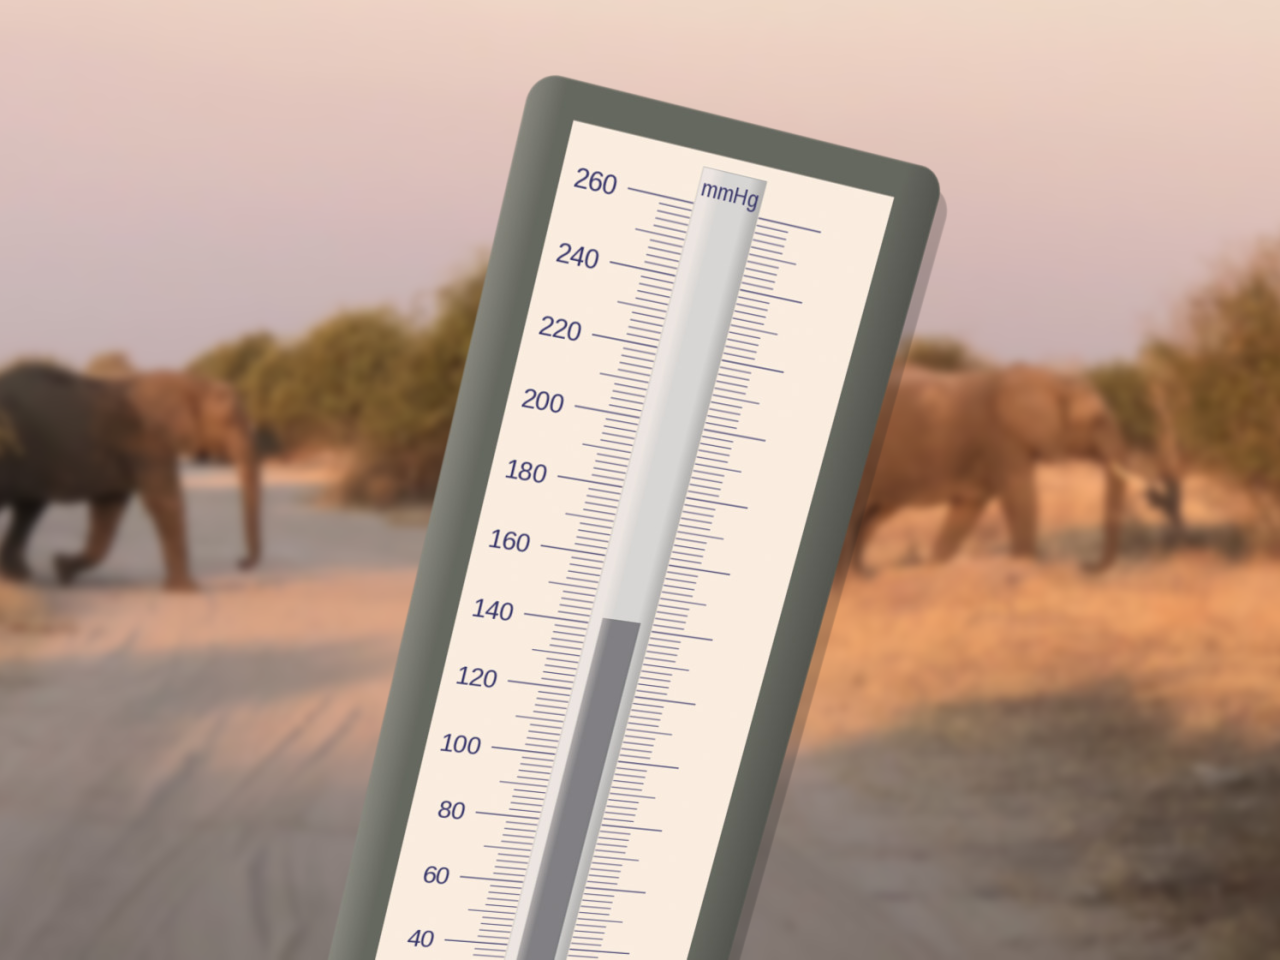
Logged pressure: 142 mmHg
